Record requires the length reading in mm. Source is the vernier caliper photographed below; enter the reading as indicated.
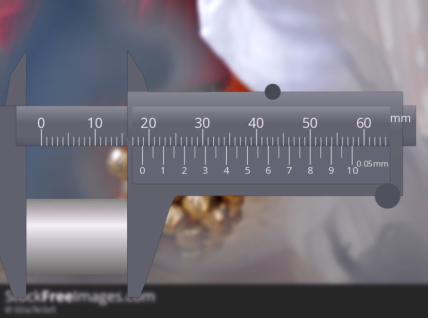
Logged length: 18.8 mm
